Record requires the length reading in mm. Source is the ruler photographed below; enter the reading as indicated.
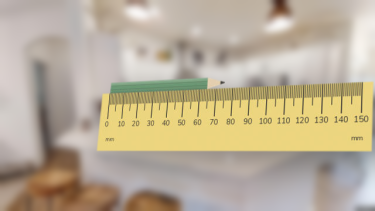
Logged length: 75 mm
